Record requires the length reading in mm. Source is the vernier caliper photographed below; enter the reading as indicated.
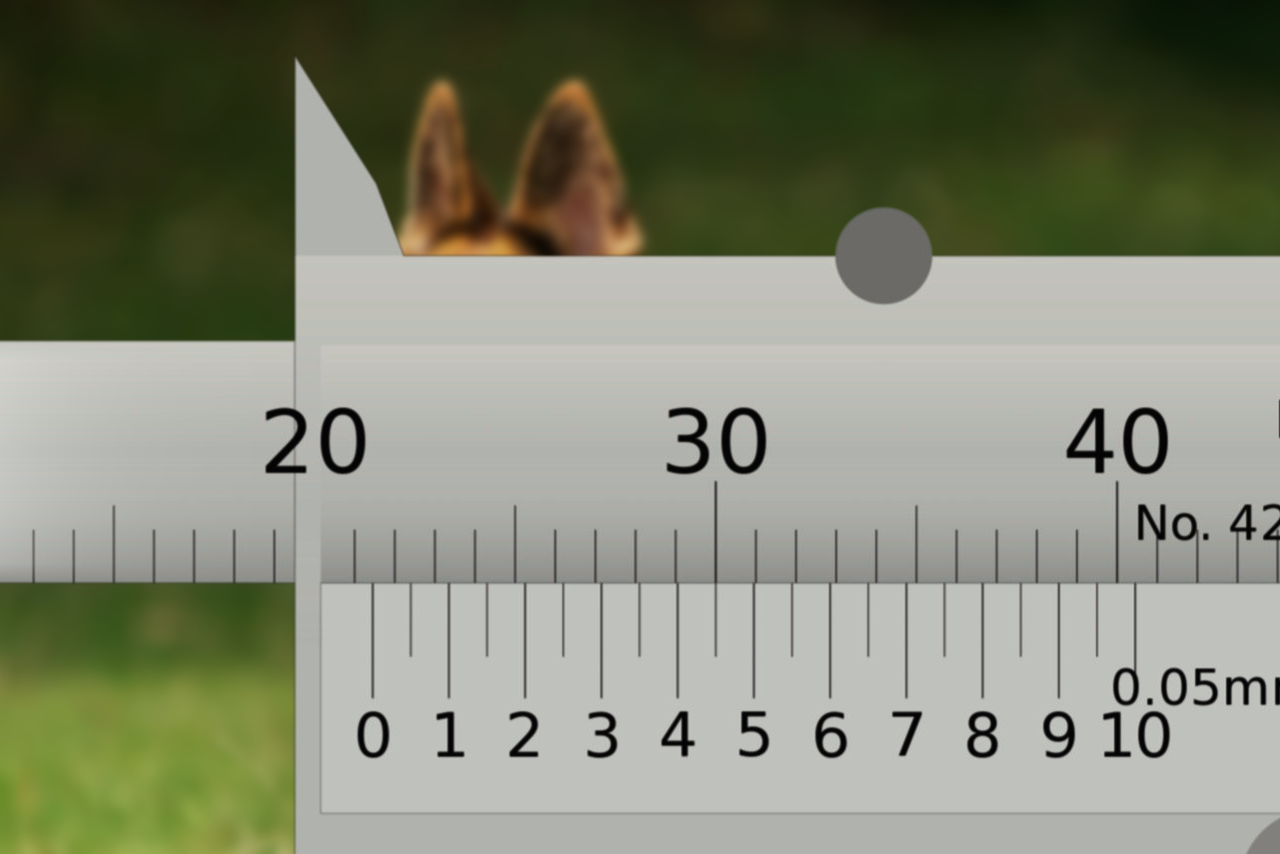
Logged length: 21.45 mm
